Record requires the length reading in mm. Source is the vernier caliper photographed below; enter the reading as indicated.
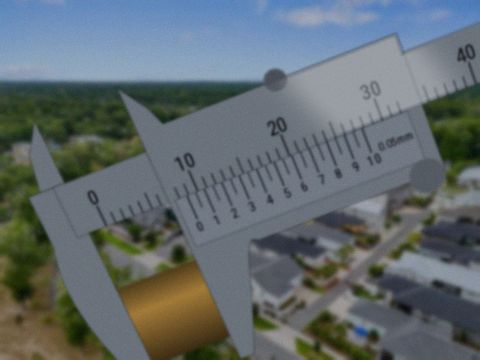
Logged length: 8.8 mm
